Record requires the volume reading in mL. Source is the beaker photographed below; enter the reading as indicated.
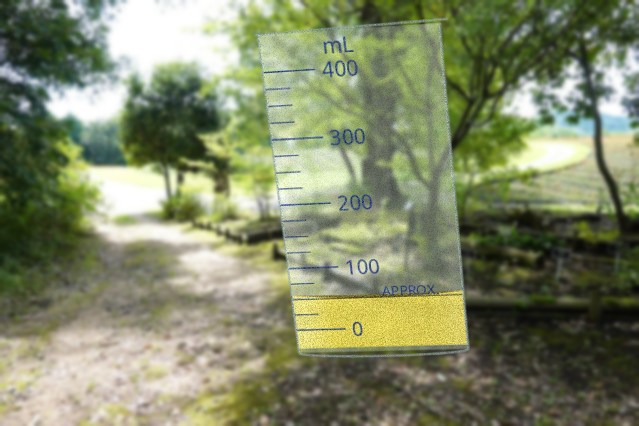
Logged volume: 50 mL
